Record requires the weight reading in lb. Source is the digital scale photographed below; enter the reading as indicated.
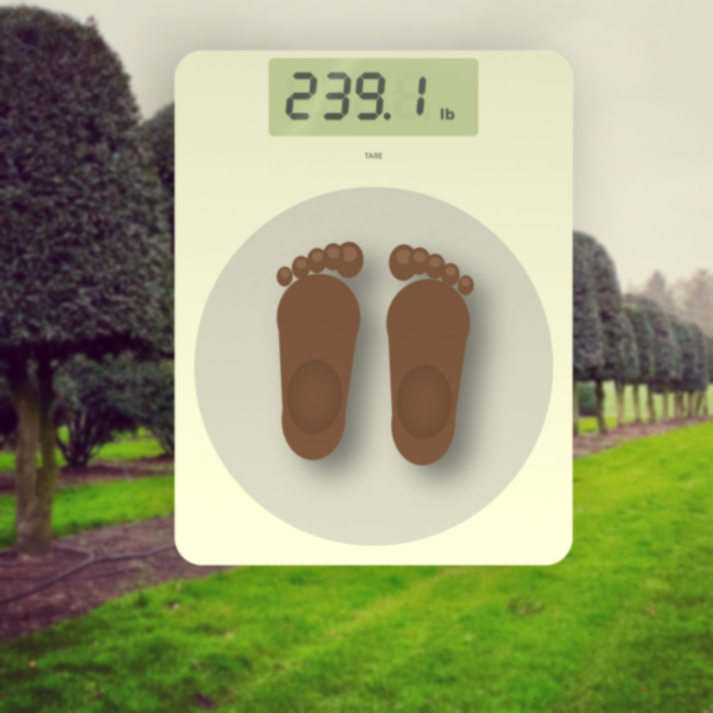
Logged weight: 239.1 lb
